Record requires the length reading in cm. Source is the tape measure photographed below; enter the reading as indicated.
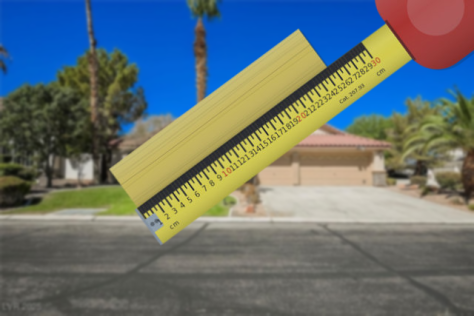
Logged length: 25.5 cm
